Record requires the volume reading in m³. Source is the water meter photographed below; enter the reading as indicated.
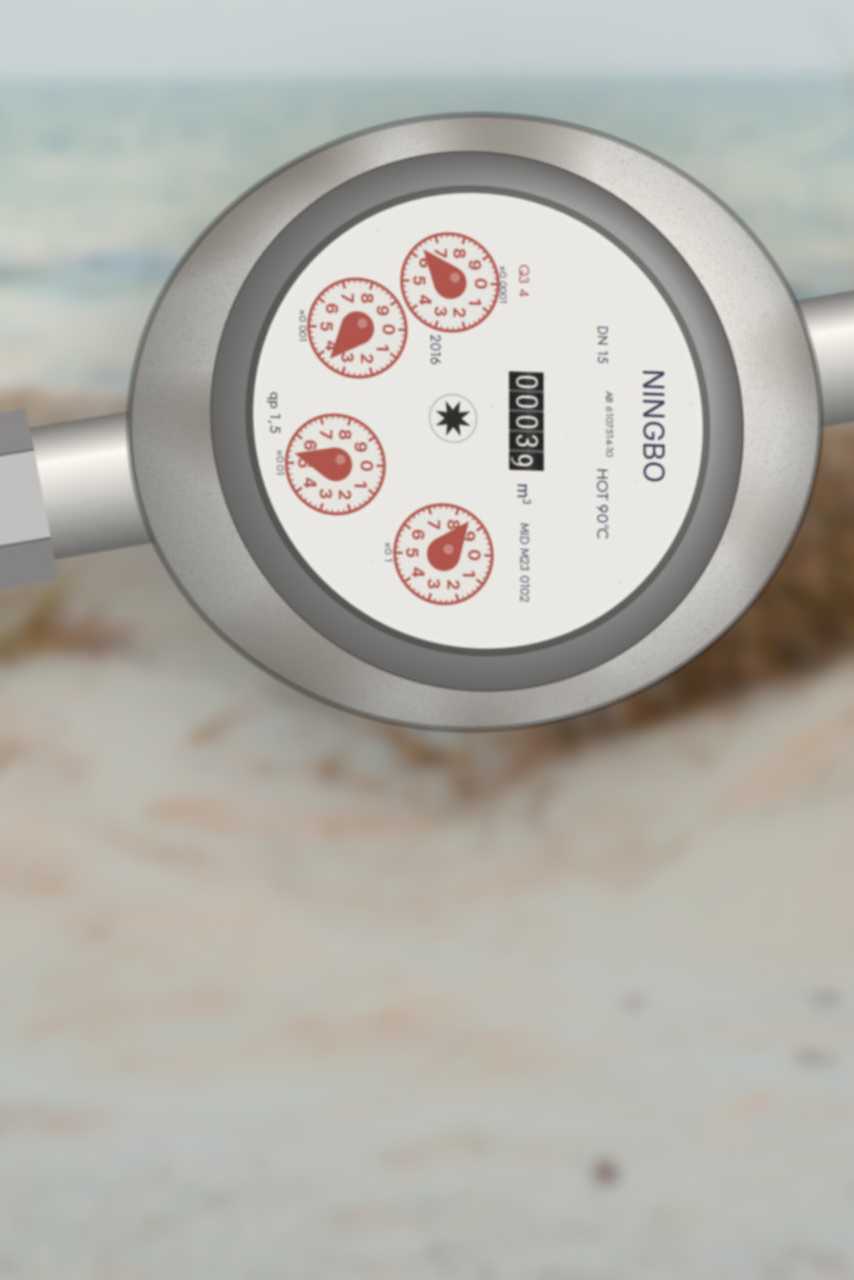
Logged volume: 38.8536 m³
